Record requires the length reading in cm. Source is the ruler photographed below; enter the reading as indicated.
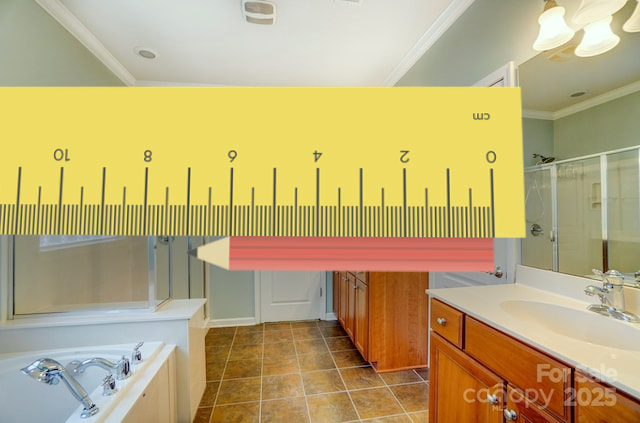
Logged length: 7 cm
